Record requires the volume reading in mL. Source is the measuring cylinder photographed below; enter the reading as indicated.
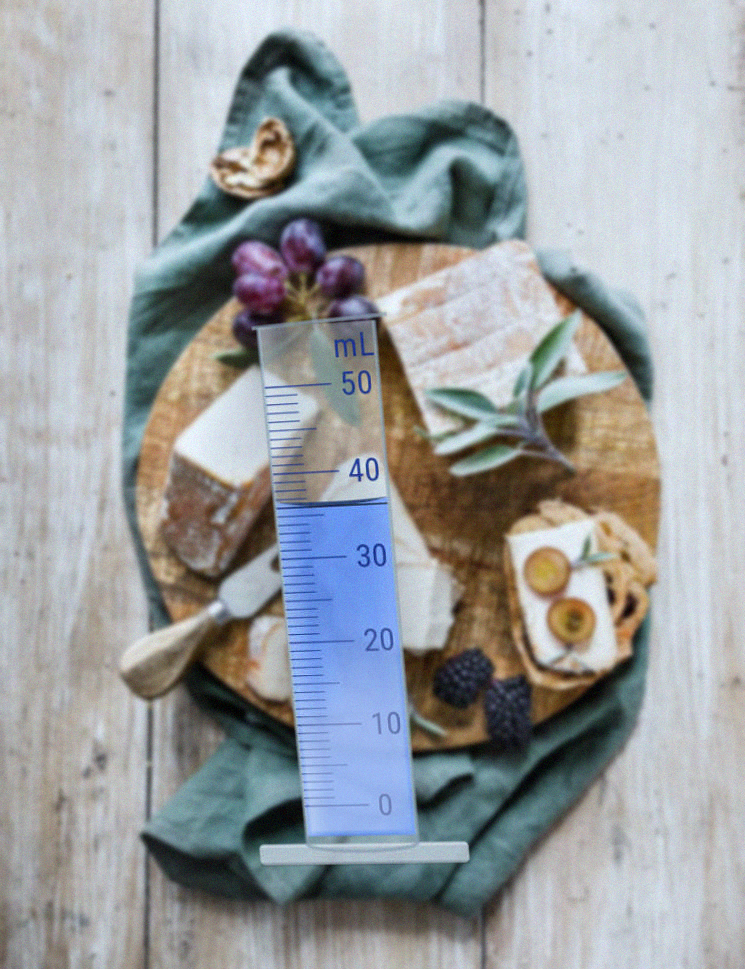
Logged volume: 36 mL
